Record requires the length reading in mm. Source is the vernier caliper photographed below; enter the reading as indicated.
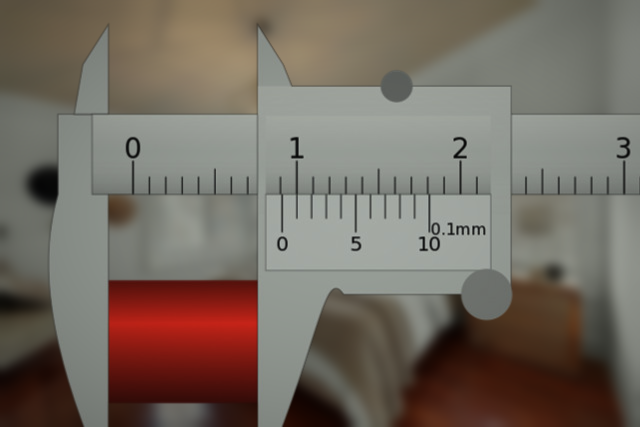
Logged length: 9.1 mm
